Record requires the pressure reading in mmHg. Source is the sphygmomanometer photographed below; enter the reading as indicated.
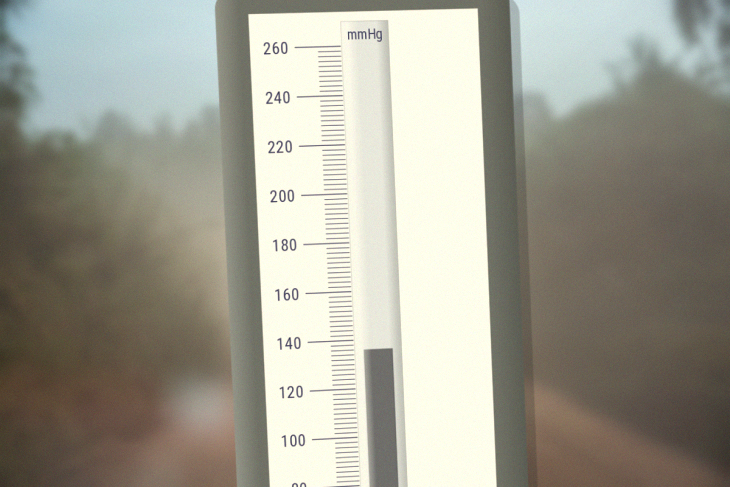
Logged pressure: 136 mmHg
